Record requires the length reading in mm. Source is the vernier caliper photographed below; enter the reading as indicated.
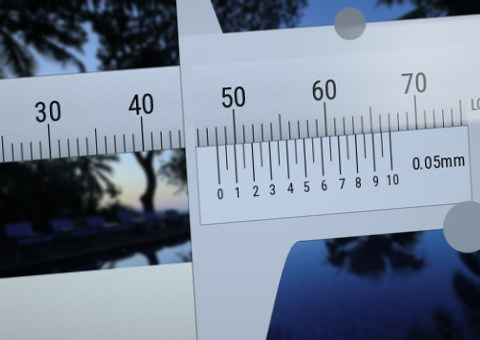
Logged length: 48.0 mm
